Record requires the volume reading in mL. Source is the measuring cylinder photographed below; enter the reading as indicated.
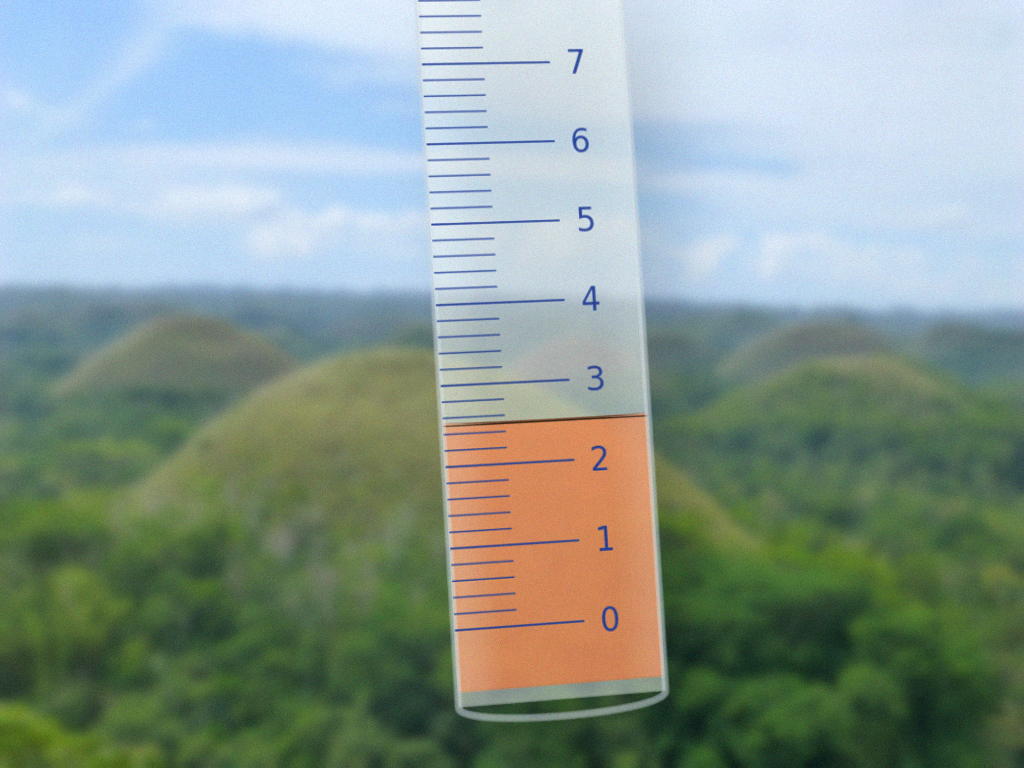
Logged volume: 2.5 mL
